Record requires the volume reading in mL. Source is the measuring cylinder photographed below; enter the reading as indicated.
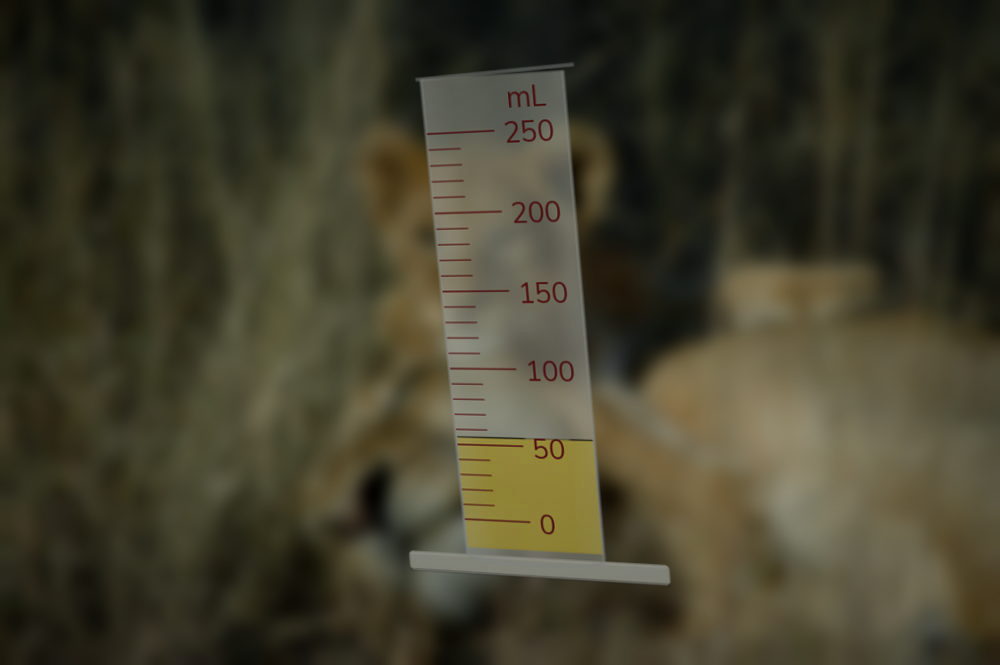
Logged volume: 55 mL
